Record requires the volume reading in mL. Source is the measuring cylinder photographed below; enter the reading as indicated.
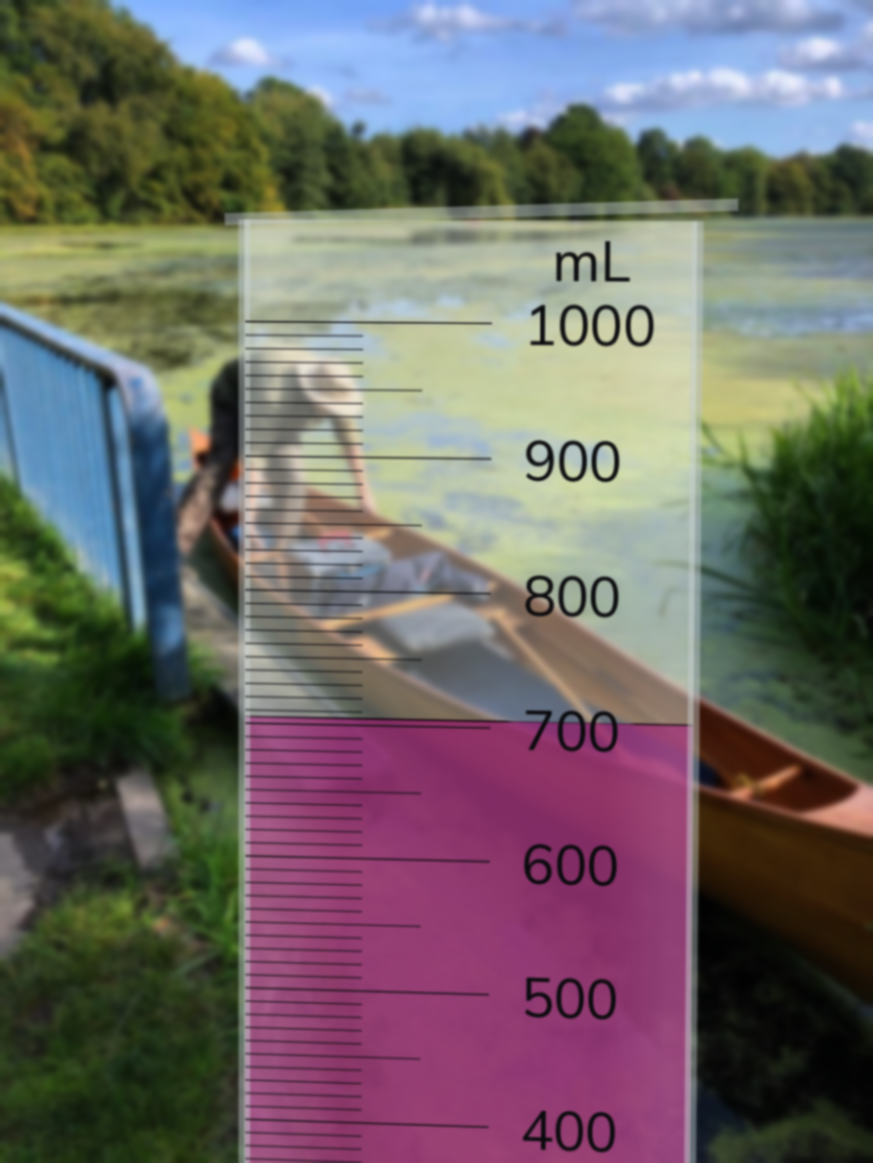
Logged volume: 705 mL
